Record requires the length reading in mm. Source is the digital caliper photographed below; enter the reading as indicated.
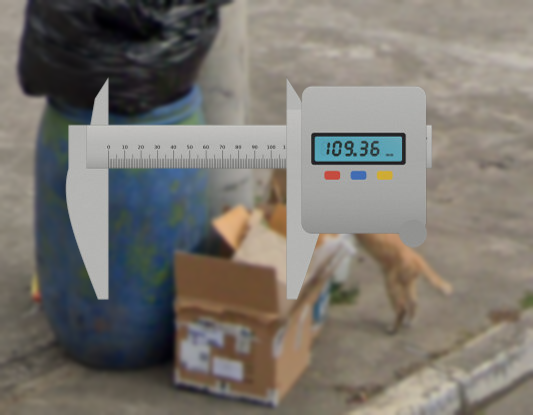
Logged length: 109.36 mm
